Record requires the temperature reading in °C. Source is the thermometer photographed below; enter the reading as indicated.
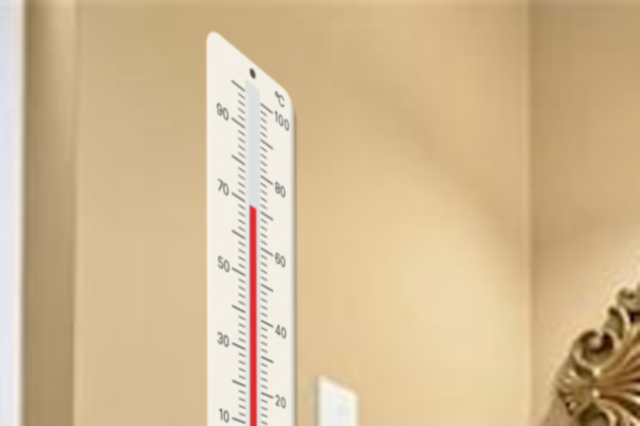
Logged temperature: 70 °C
